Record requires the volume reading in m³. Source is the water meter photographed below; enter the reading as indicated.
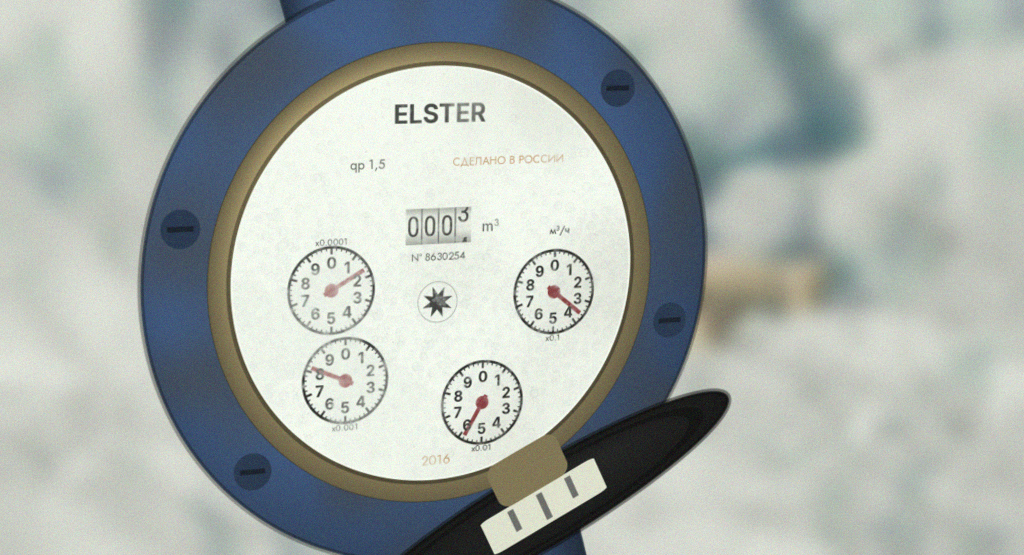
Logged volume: 3.3581 m³
